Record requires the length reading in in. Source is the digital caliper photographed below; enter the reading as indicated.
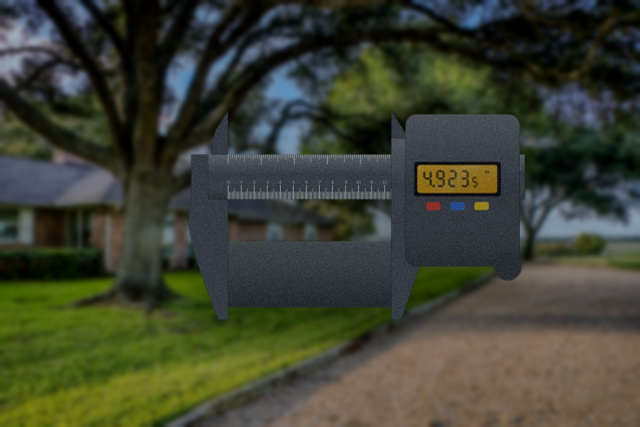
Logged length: 4.9235 in
